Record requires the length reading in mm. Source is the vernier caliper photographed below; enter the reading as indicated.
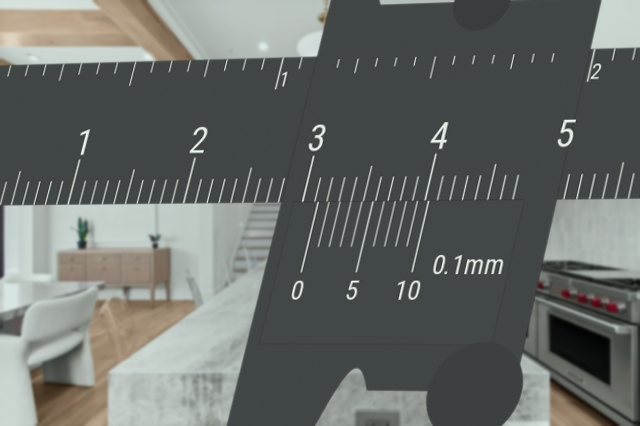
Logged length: 31.3 mm
